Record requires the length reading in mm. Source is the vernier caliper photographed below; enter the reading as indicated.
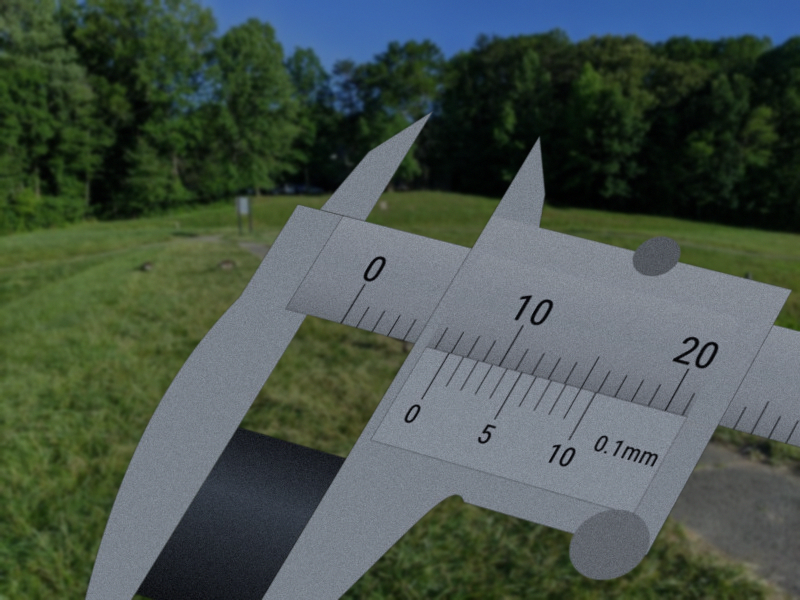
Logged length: 6.9 mm
